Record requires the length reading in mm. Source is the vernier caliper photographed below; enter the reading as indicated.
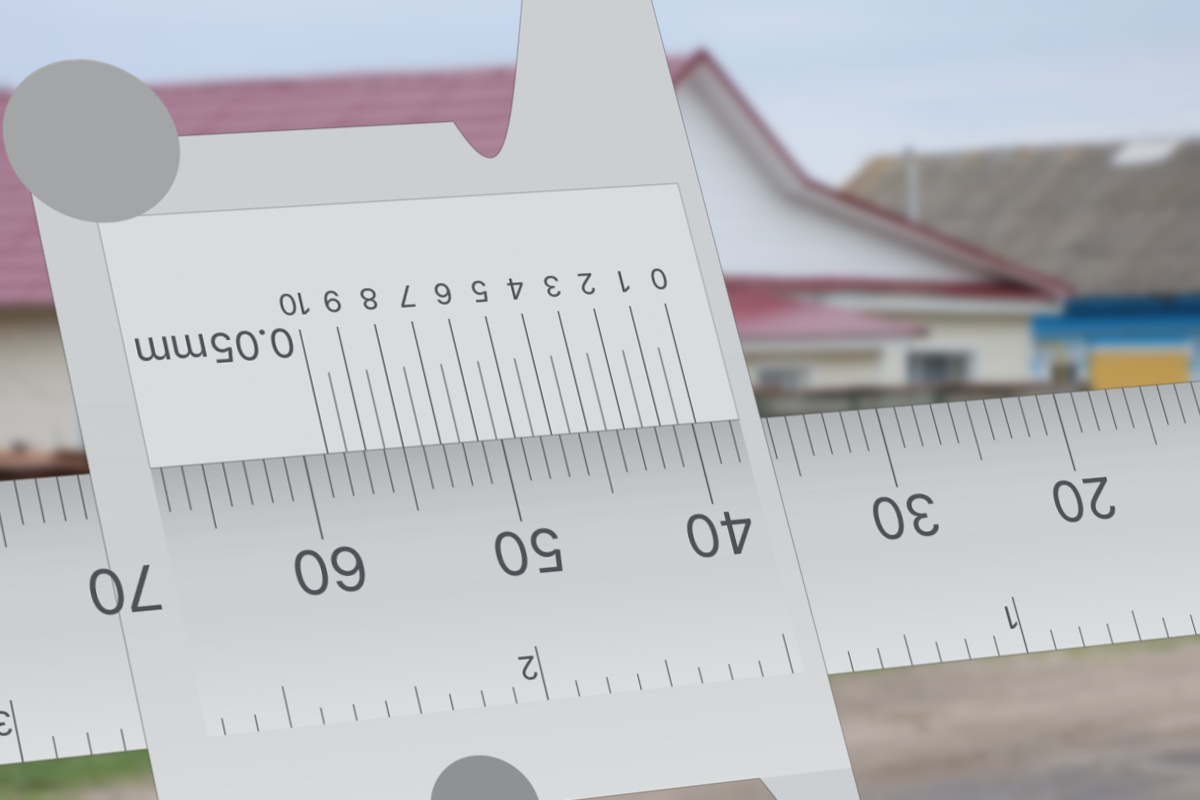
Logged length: 39.8 mm
